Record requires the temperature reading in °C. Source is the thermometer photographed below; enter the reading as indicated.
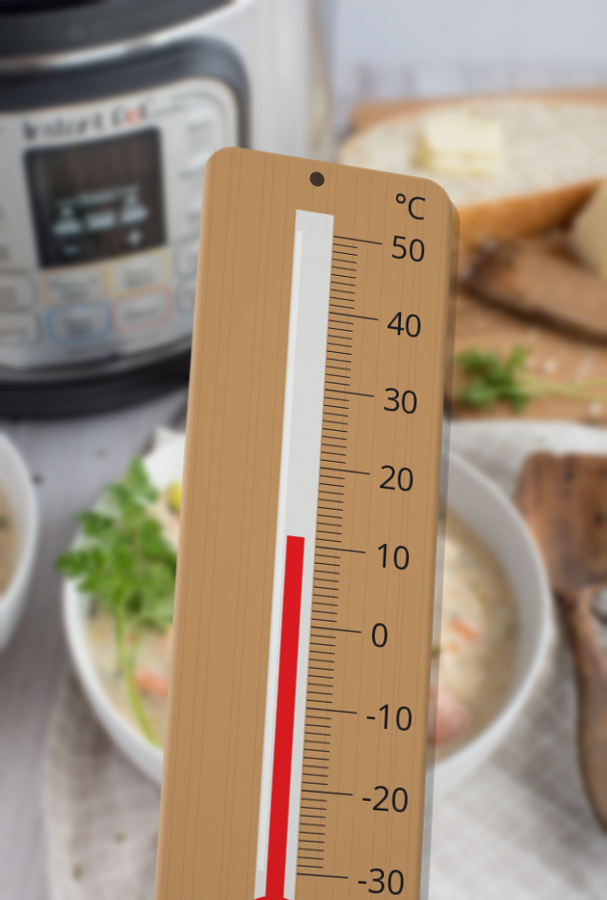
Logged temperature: 11 °C
